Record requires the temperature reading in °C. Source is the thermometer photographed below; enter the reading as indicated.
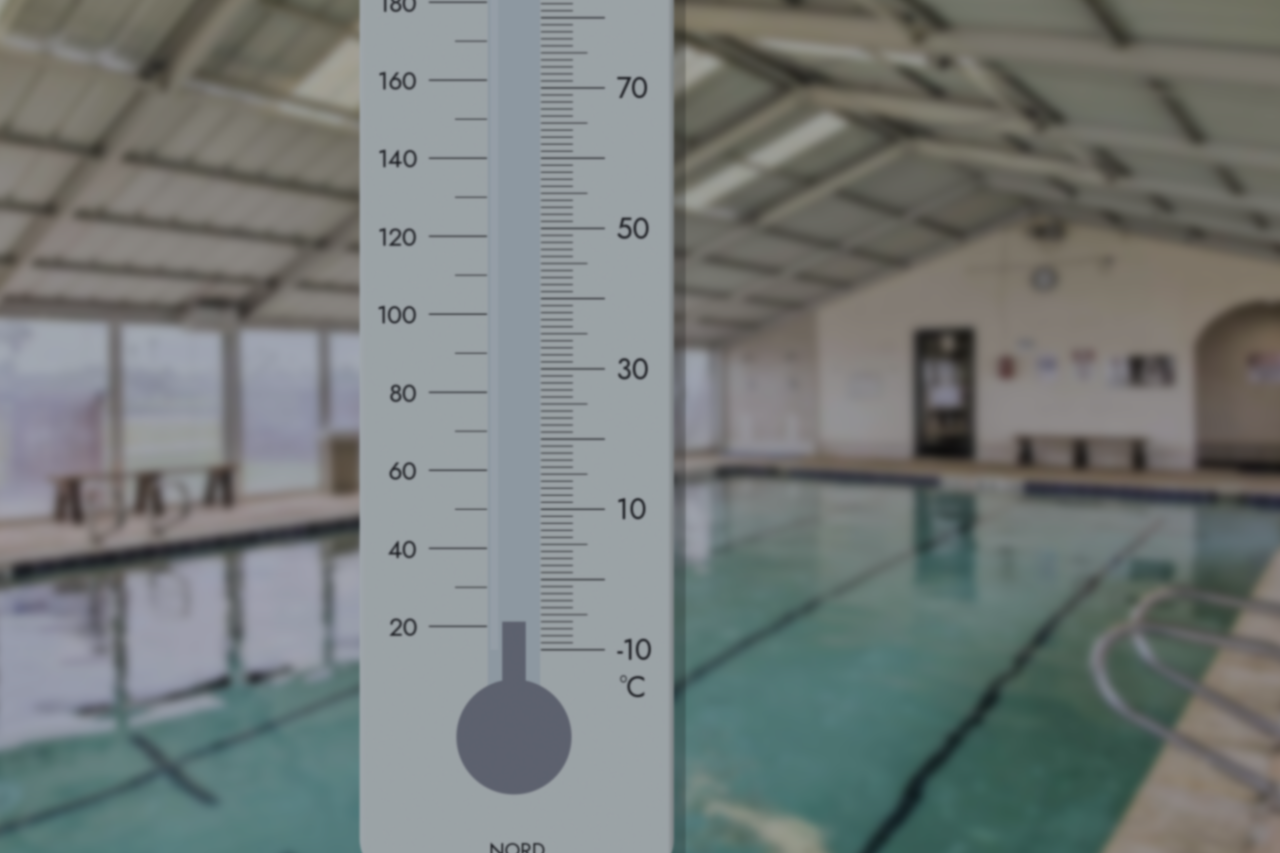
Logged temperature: -6 °C
